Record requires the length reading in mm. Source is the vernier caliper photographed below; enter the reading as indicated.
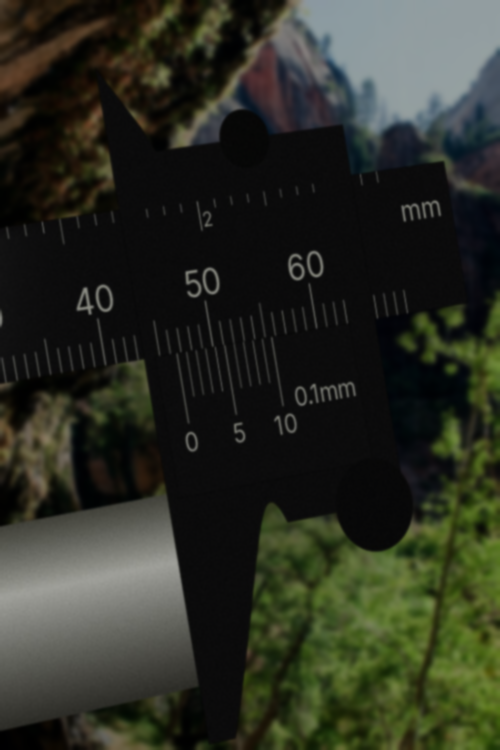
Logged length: 46.6 mm
